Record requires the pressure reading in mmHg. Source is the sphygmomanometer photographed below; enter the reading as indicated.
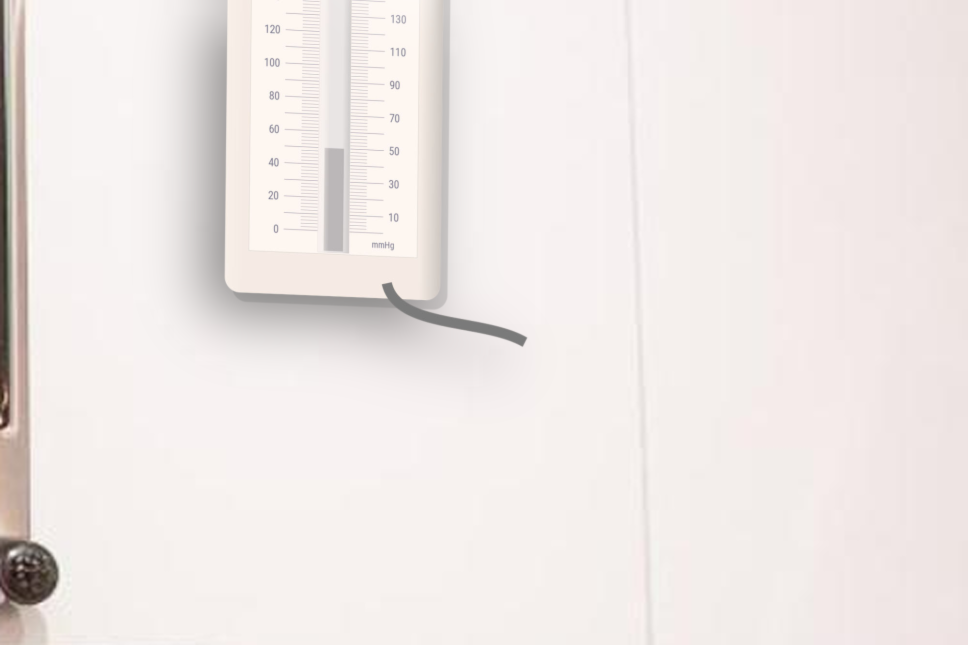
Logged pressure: 50 mmHg
